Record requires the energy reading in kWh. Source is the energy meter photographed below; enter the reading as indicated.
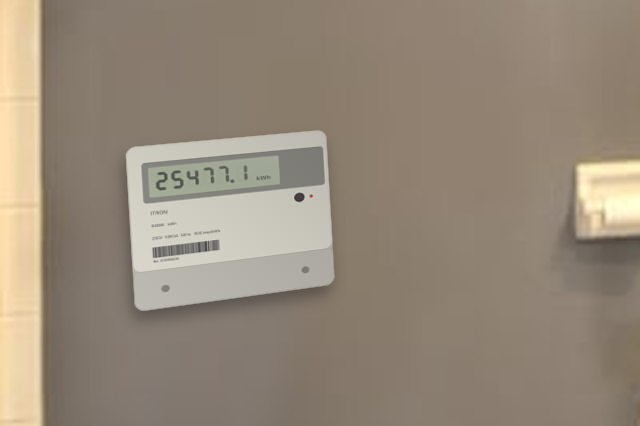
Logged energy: 25477.1 kWh
